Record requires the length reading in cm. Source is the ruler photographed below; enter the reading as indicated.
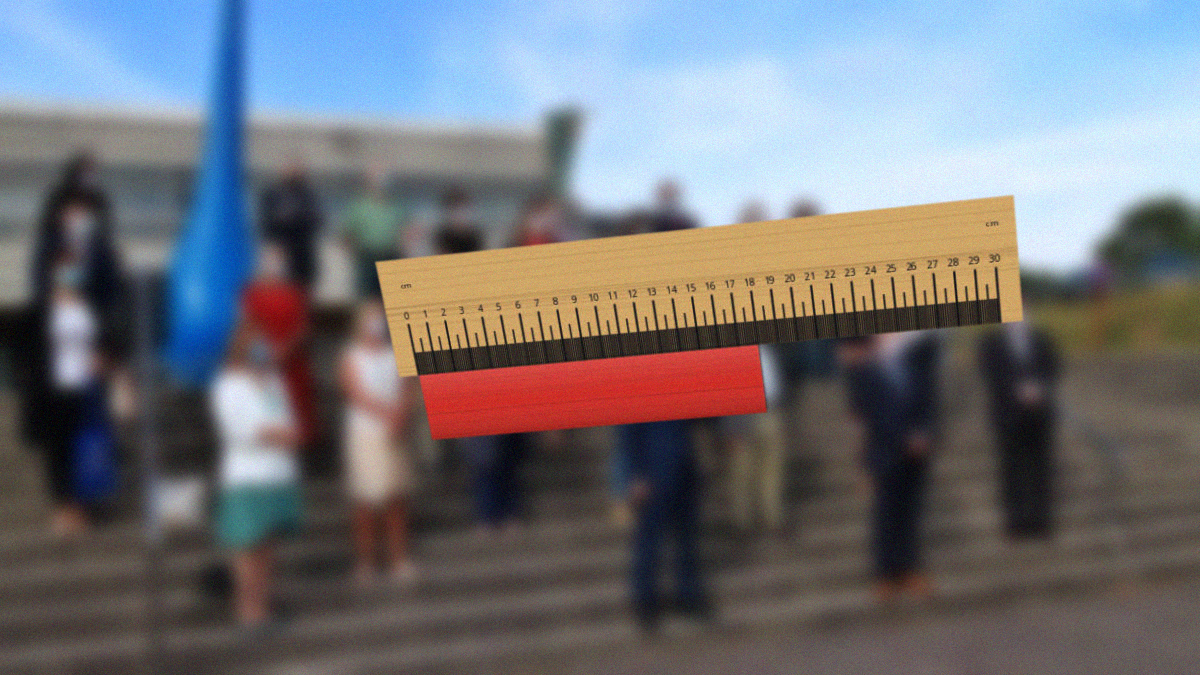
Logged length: 18 cm
